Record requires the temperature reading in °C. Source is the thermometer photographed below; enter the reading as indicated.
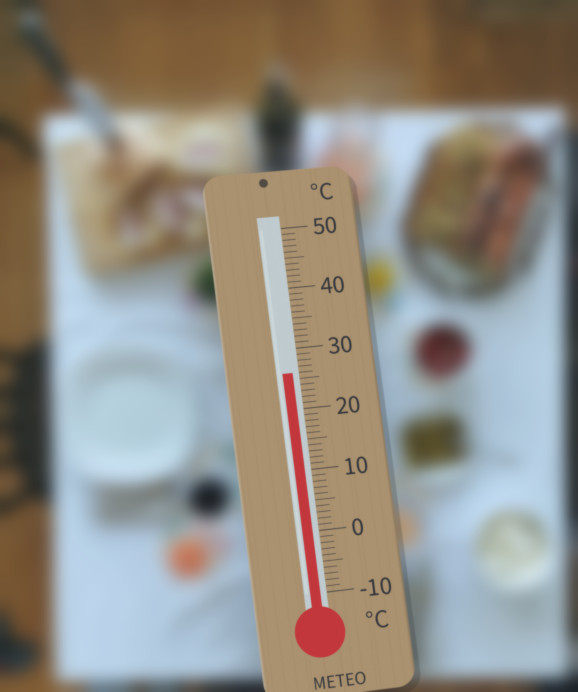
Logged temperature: 26 °C
